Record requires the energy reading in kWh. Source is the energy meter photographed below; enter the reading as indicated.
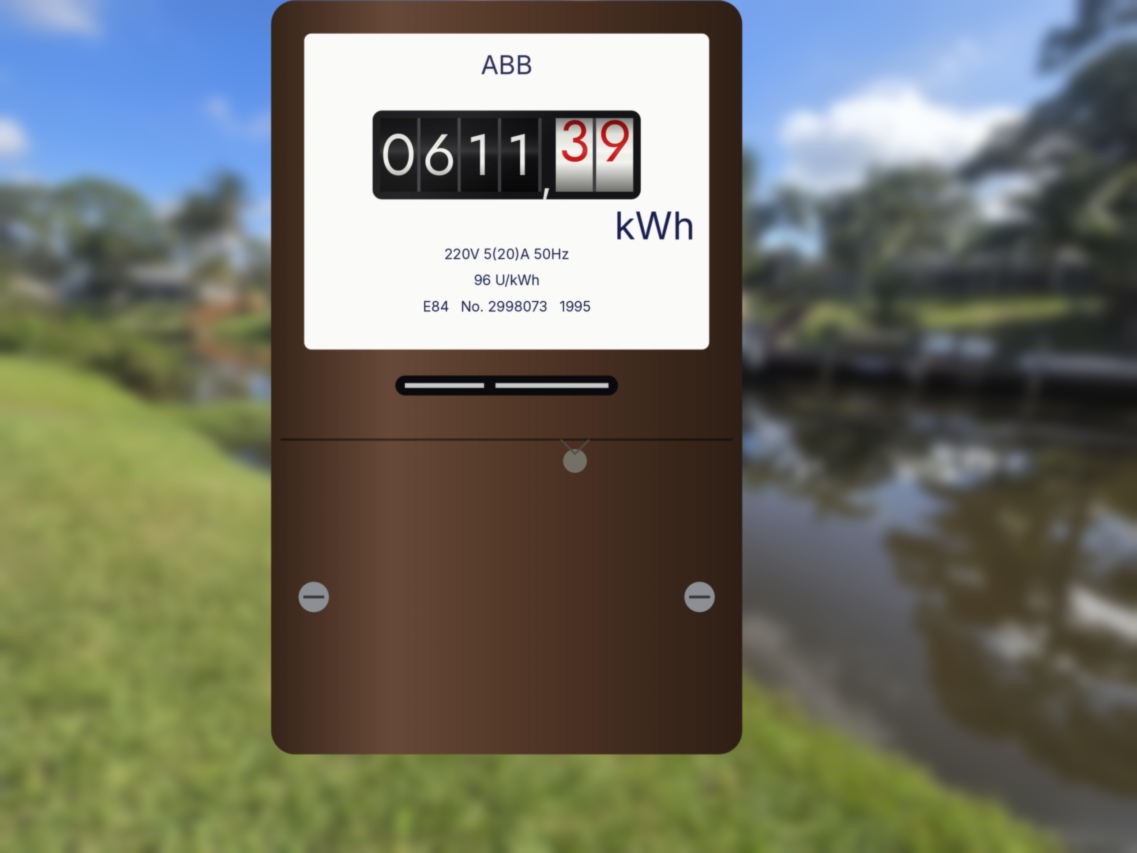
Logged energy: 611.39 kWh
